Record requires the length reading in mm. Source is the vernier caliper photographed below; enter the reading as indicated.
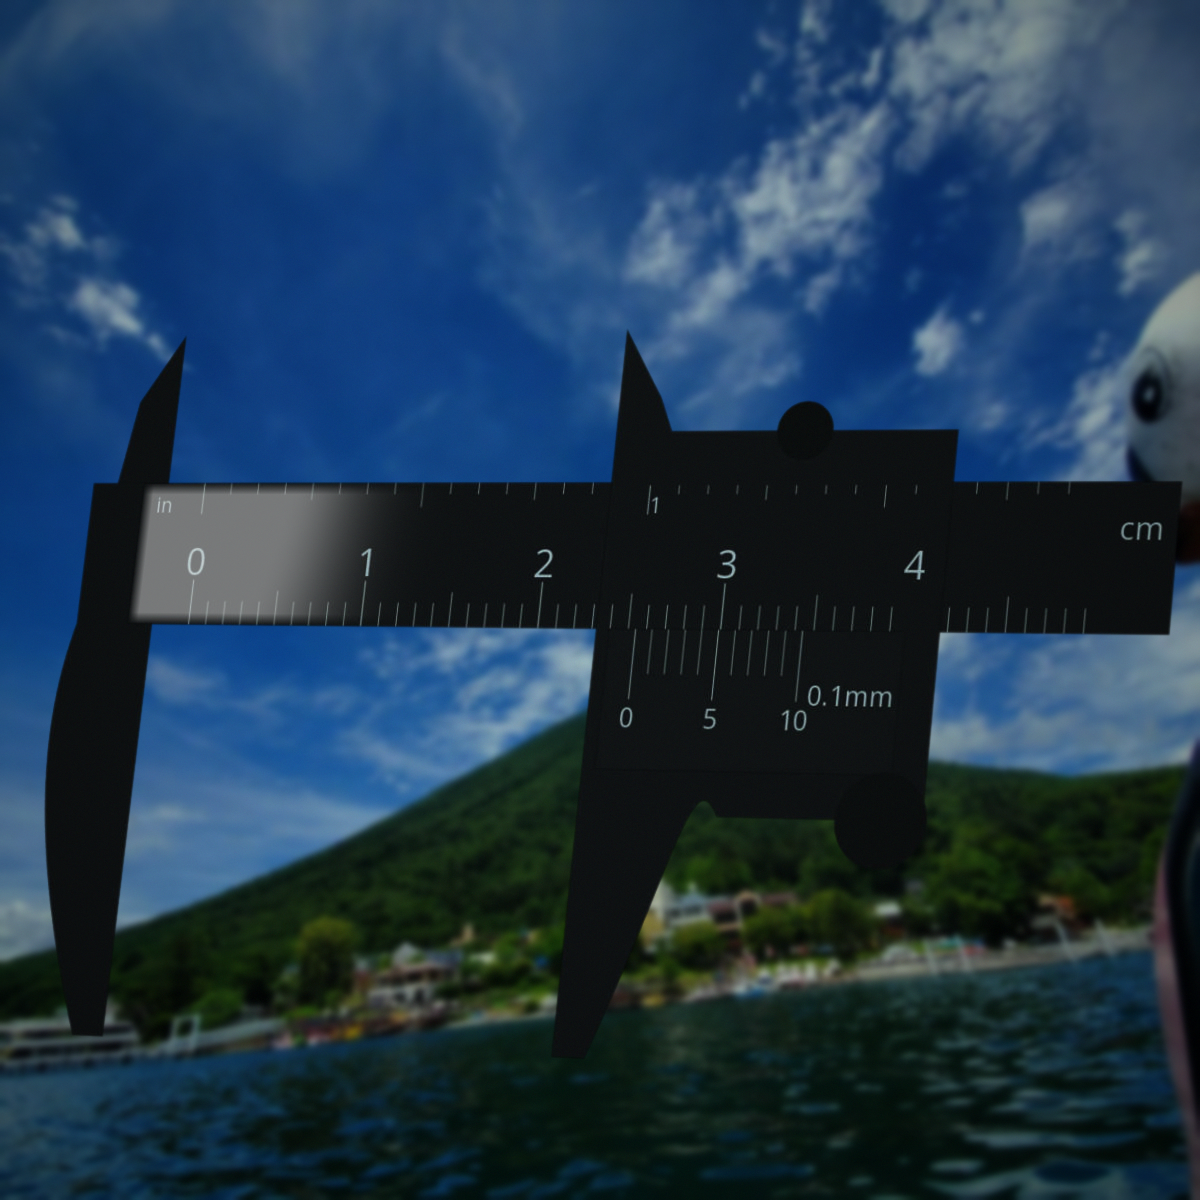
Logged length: 25.4 mm
